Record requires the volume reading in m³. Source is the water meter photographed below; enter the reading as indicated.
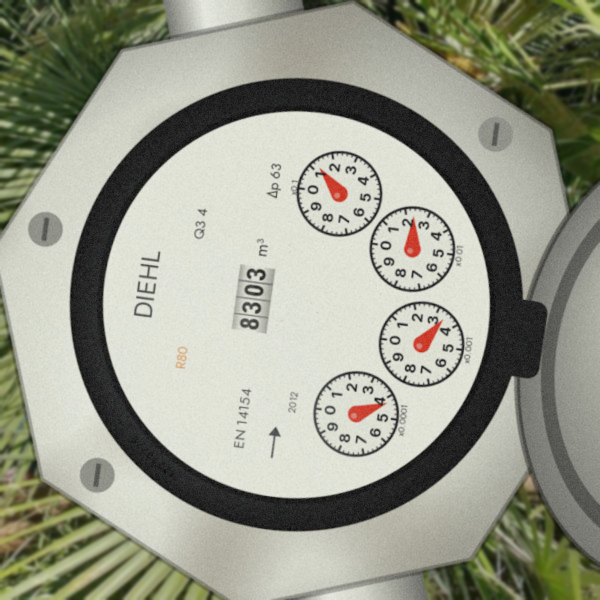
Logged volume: 8303.1234 m³
